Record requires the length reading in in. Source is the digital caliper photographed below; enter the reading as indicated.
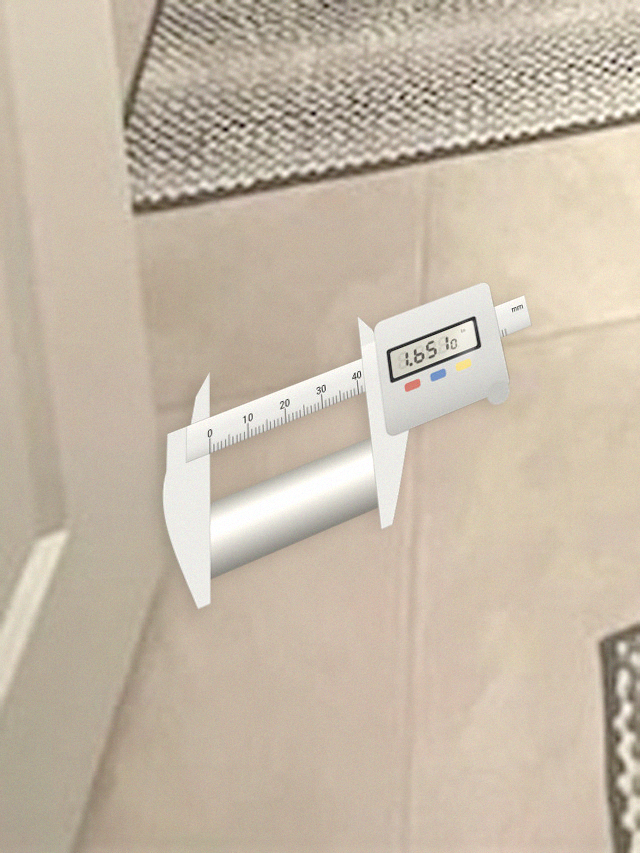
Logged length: 1.6510 in
